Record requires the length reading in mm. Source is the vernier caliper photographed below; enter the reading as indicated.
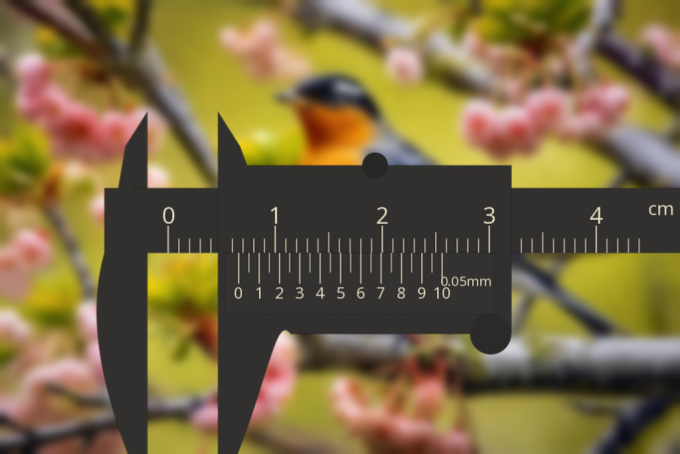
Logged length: 6.6 mm
